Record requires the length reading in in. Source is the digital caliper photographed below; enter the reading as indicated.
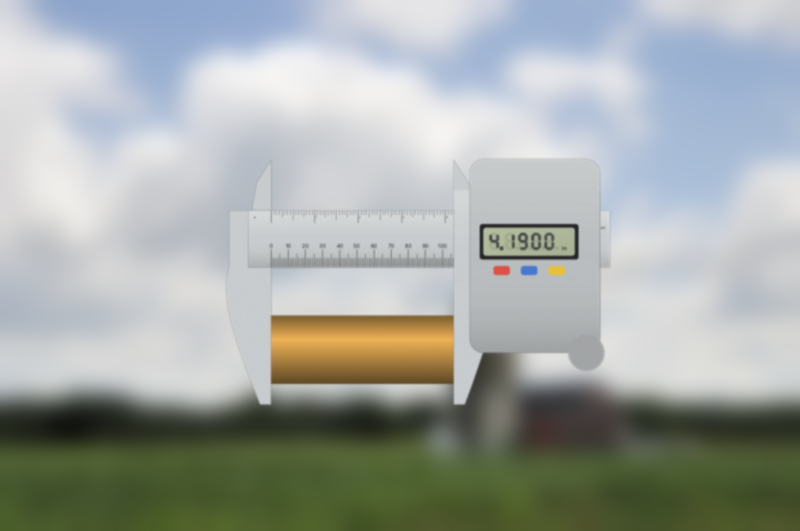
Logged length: 4.1900 in
